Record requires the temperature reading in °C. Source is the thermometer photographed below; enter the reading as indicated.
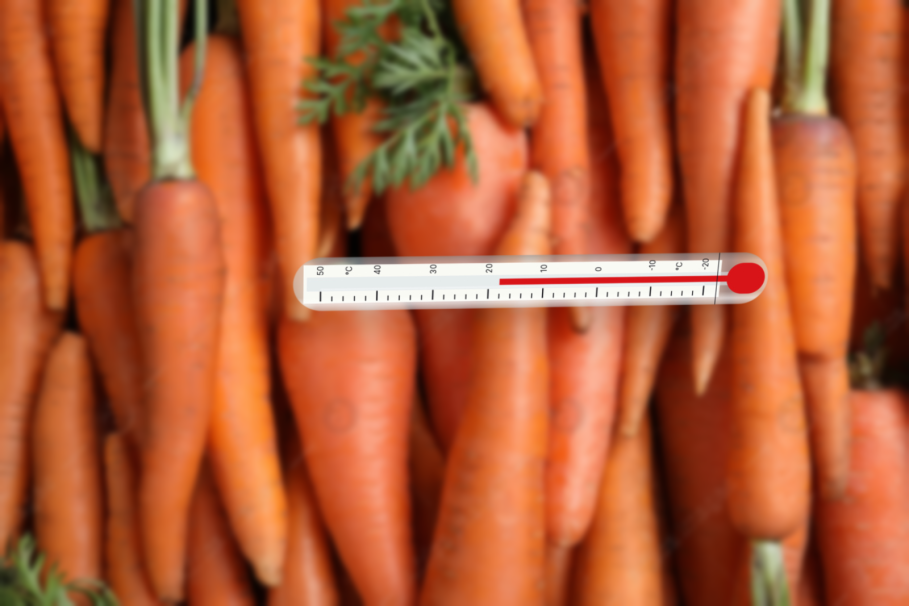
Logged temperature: 18 °C
